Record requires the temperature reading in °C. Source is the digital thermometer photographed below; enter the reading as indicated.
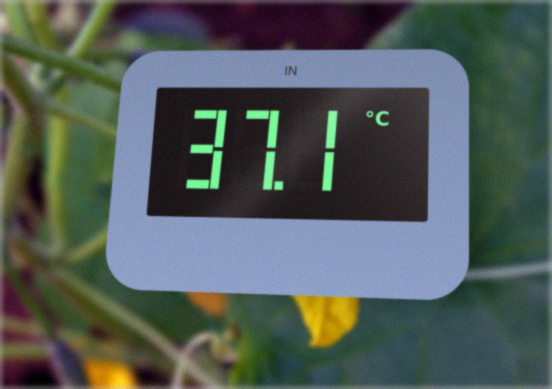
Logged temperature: 37.1 °C
